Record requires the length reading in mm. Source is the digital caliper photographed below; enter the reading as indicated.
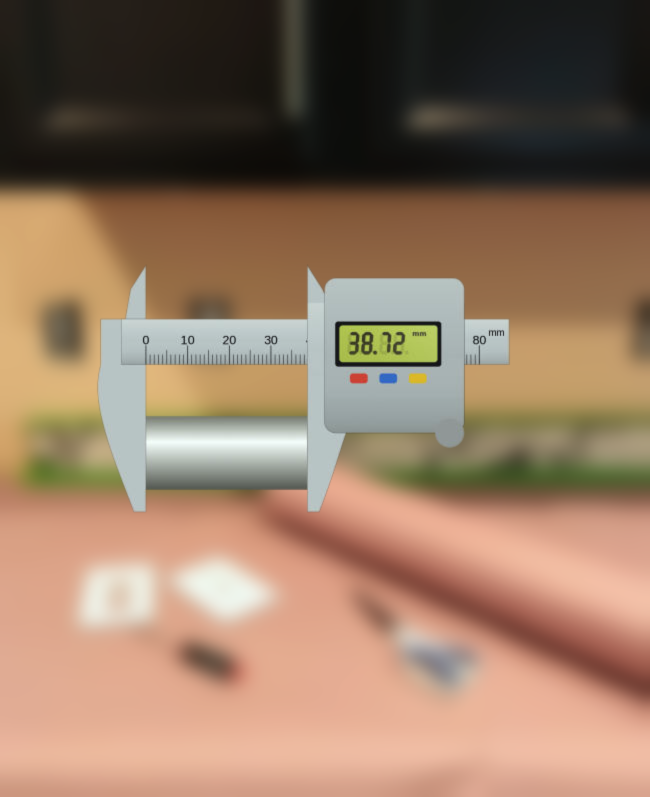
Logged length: 38.72 mm
